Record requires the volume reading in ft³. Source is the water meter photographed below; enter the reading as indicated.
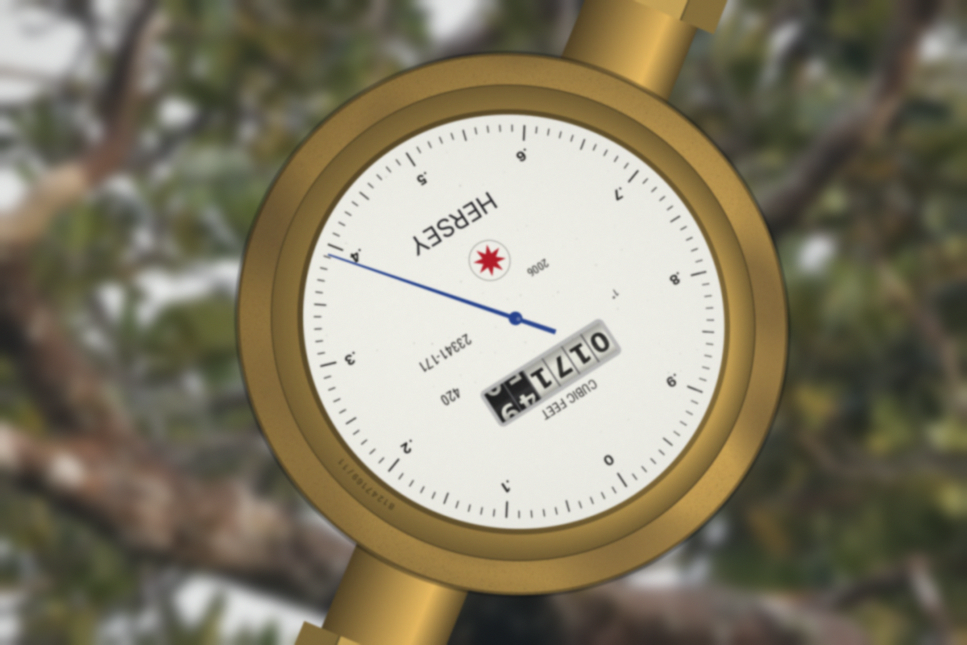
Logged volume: 17149.39 ft³
